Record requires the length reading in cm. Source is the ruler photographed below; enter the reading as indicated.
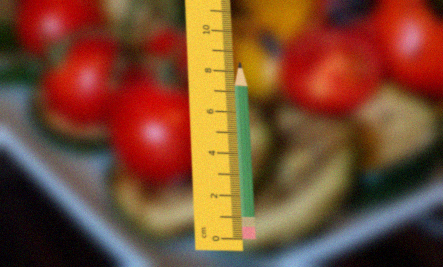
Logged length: 8.5 cm
